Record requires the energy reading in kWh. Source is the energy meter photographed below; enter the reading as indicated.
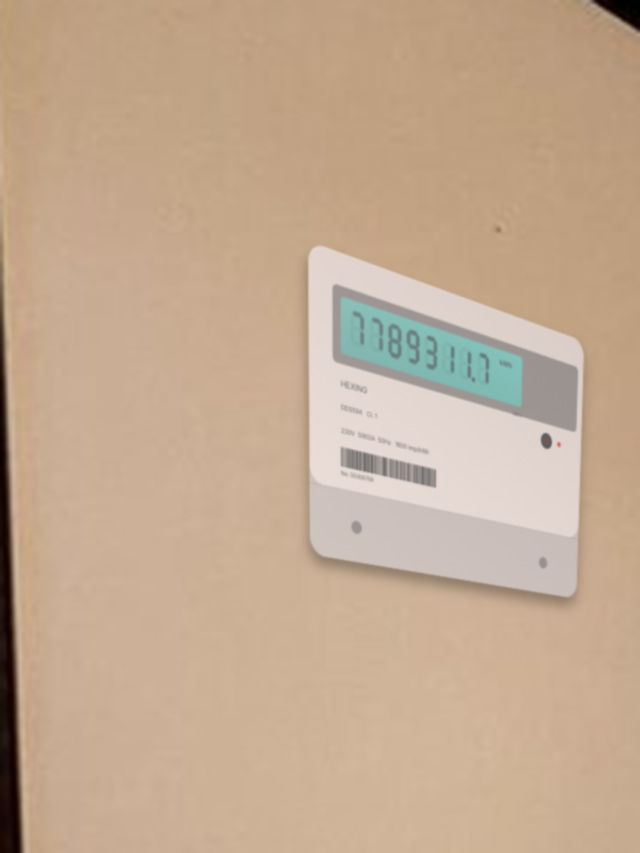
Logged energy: 7789311.7 kWh
